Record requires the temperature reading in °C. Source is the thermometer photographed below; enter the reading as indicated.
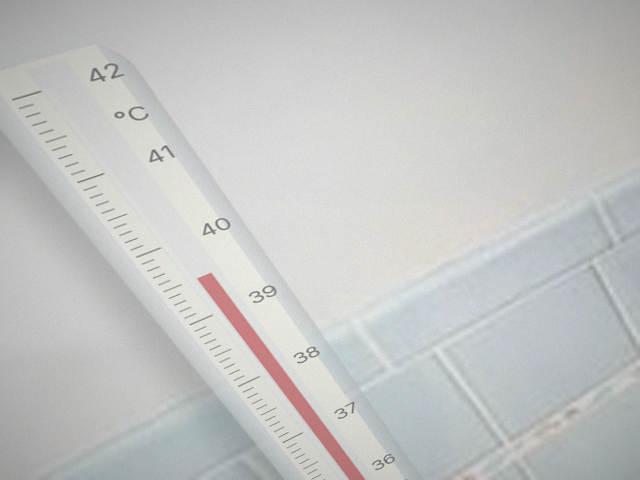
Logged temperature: 39.5 °C
